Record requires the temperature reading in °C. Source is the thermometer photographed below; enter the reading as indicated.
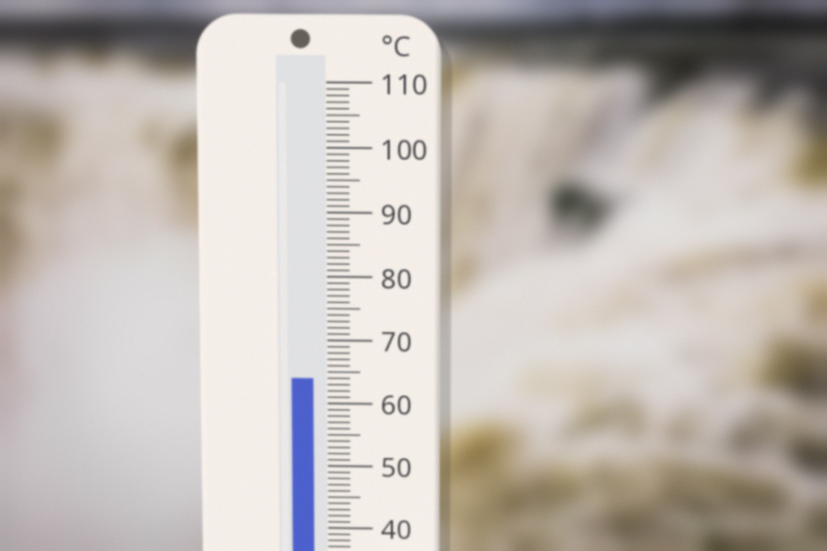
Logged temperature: 64 °C
